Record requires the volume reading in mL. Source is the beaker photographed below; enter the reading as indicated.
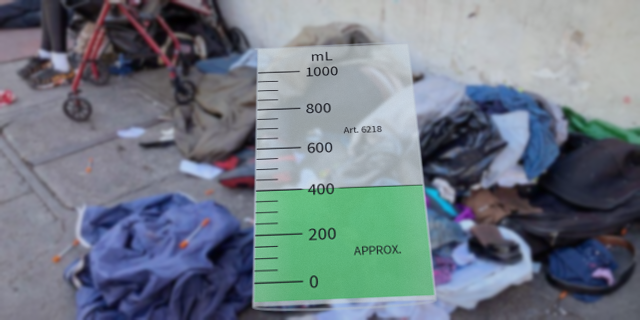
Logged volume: 400 mL
